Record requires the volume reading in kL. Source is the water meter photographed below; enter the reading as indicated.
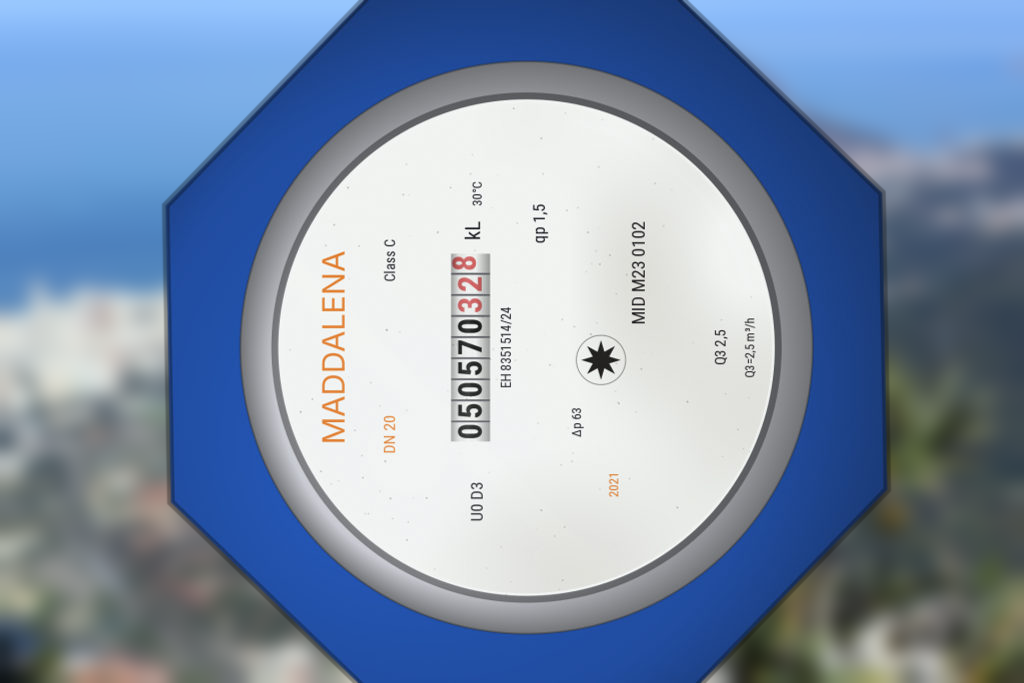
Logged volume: 50570.328 kL
